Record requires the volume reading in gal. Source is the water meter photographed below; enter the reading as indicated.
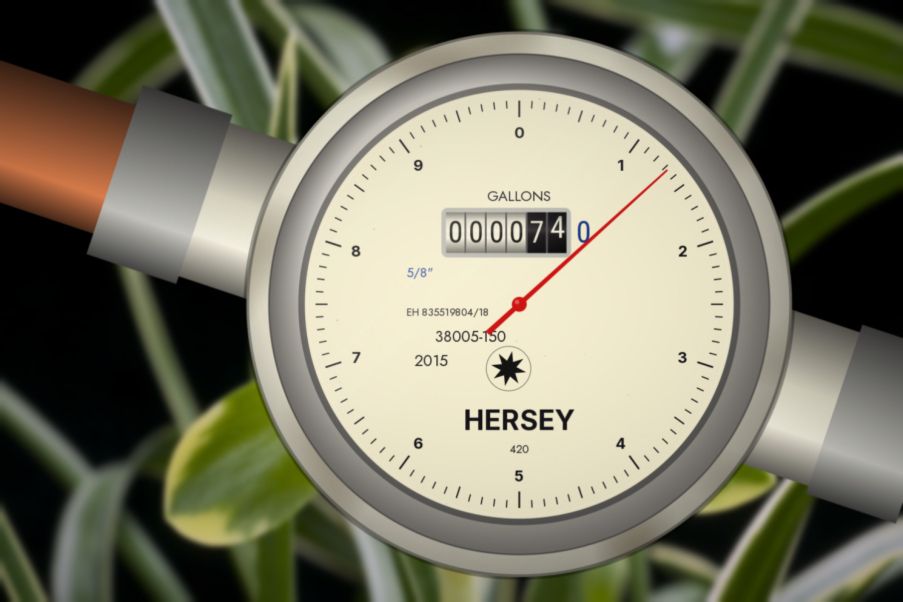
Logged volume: 741.3 gal
